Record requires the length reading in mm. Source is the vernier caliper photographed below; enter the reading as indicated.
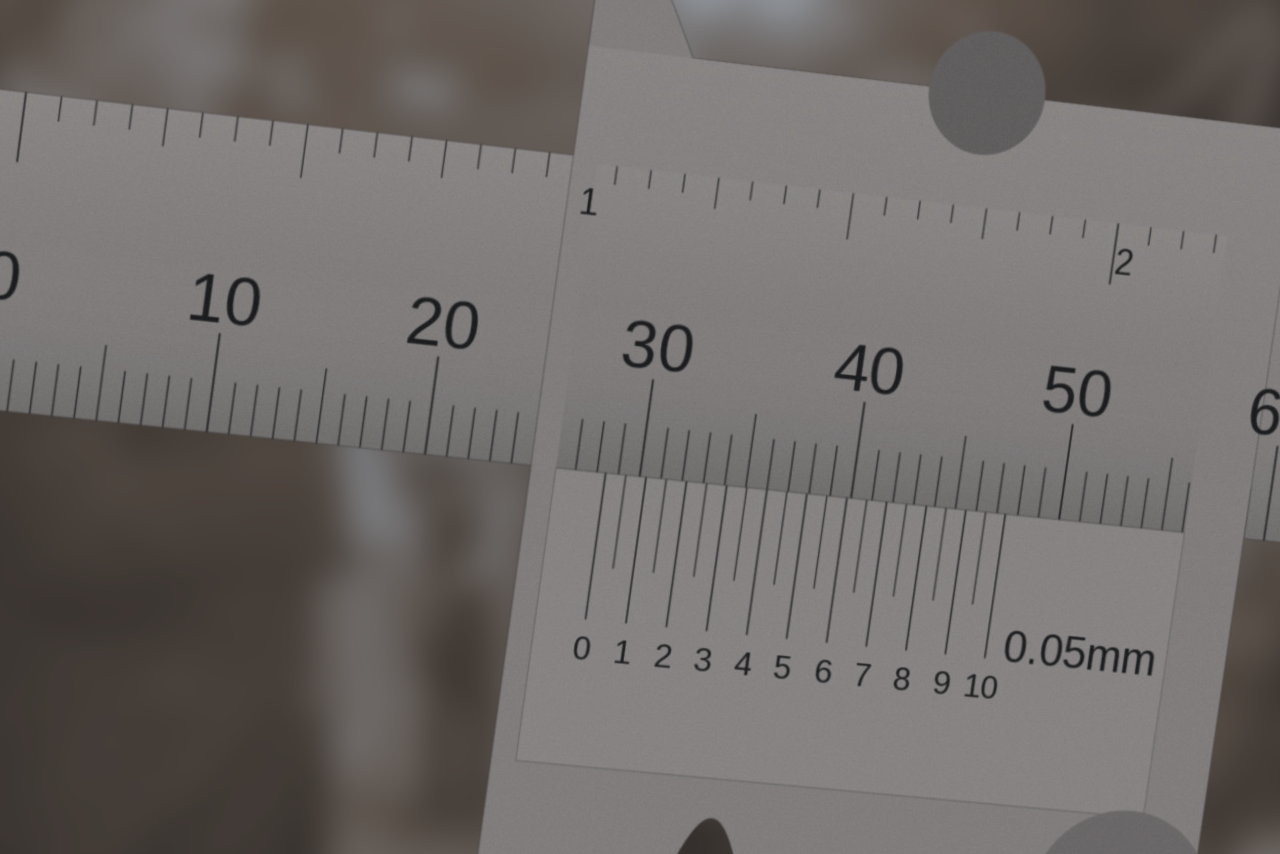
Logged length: 28.4 mm
